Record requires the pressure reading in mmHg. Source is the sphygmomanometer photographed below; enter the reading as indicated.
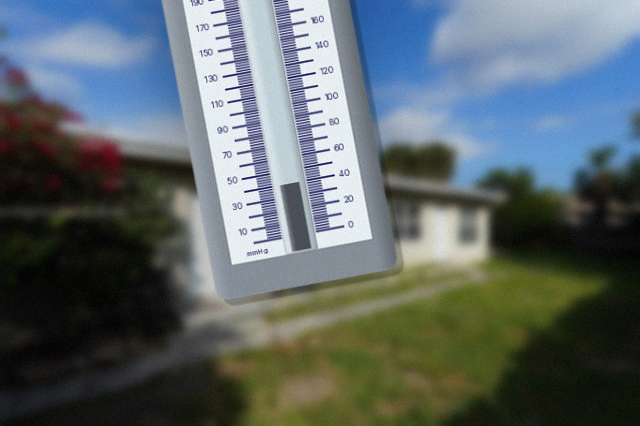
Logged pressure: 40 mmHg
